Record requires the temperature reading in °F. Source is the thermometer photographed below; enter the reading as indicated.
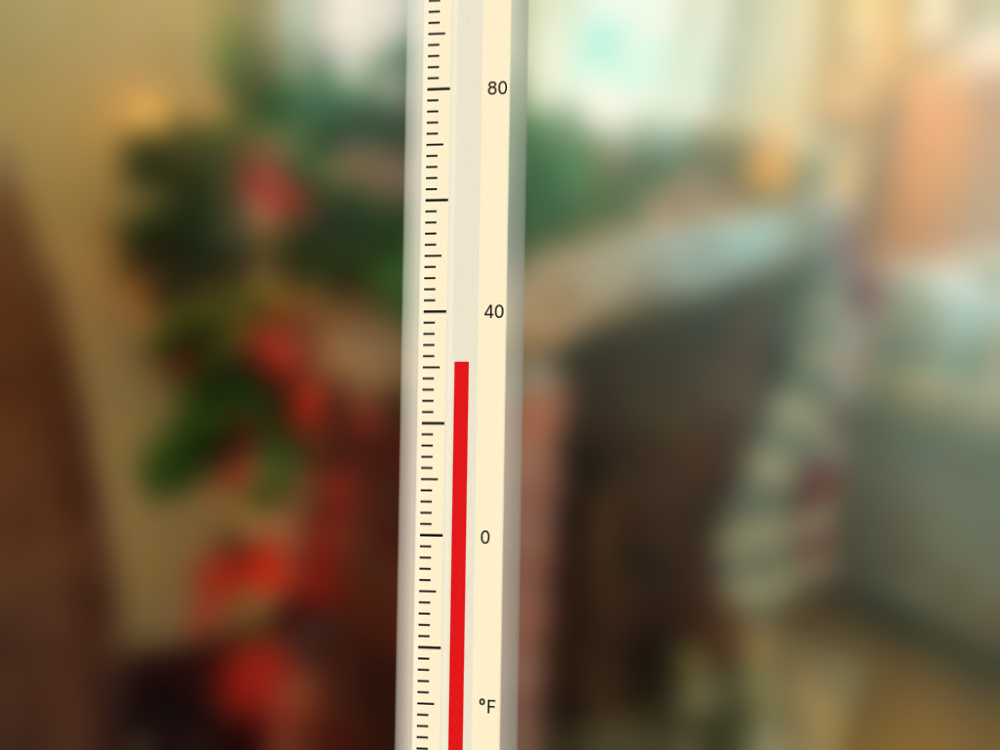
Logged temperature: 31 °F
